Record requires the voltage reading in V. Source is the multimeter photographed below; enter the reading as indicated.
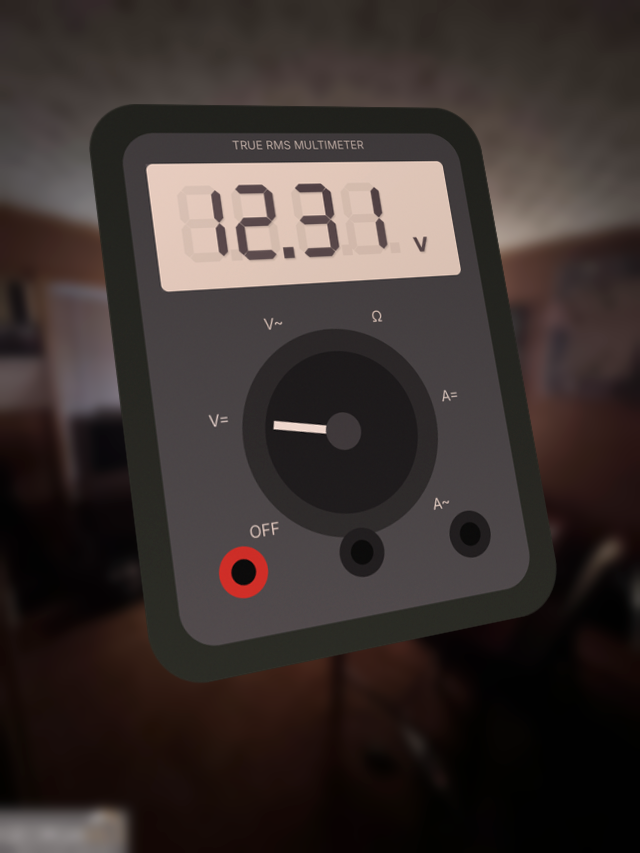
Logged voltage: 12.31 V
